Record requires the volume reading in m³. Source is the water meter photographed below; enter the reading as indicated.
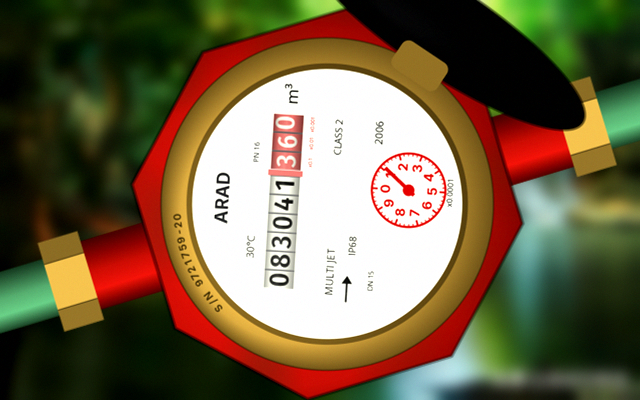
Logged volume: 83041.3601 m³
